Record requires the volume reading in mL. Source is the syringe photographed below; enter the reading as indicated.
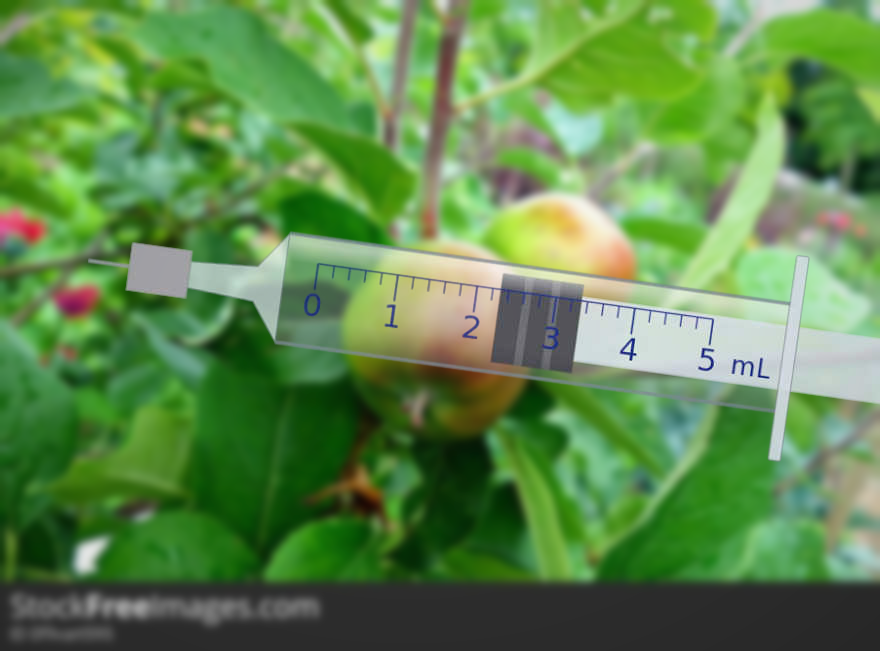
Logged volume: 2.3 mL
